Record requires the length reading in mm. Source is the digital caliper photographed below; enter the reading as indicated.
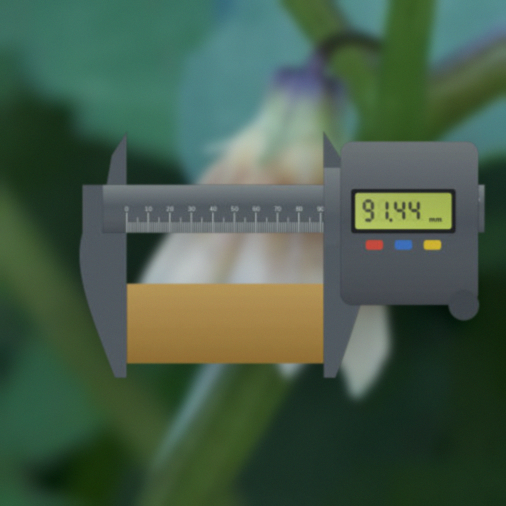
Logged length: 91.44 mm
